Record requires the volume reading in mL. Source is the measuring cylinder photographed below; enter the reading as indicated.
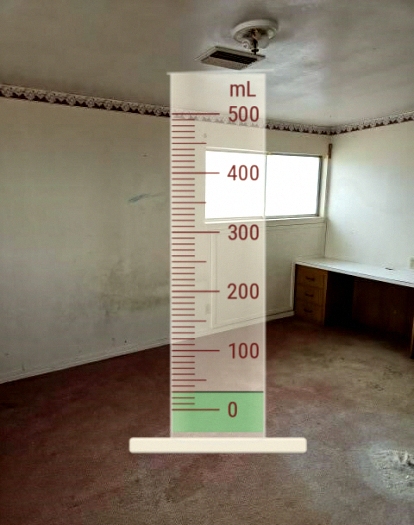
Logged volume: 30 mL
